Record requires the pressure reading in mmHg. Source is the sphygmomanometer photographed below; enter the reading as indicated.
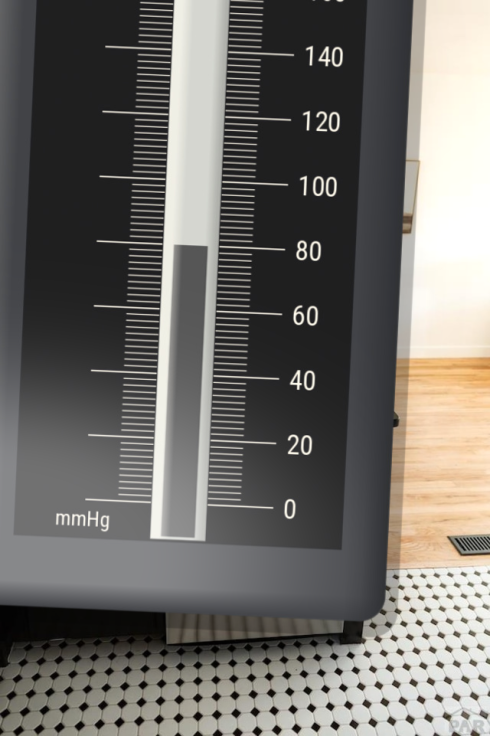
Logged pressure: 80 mmHg
